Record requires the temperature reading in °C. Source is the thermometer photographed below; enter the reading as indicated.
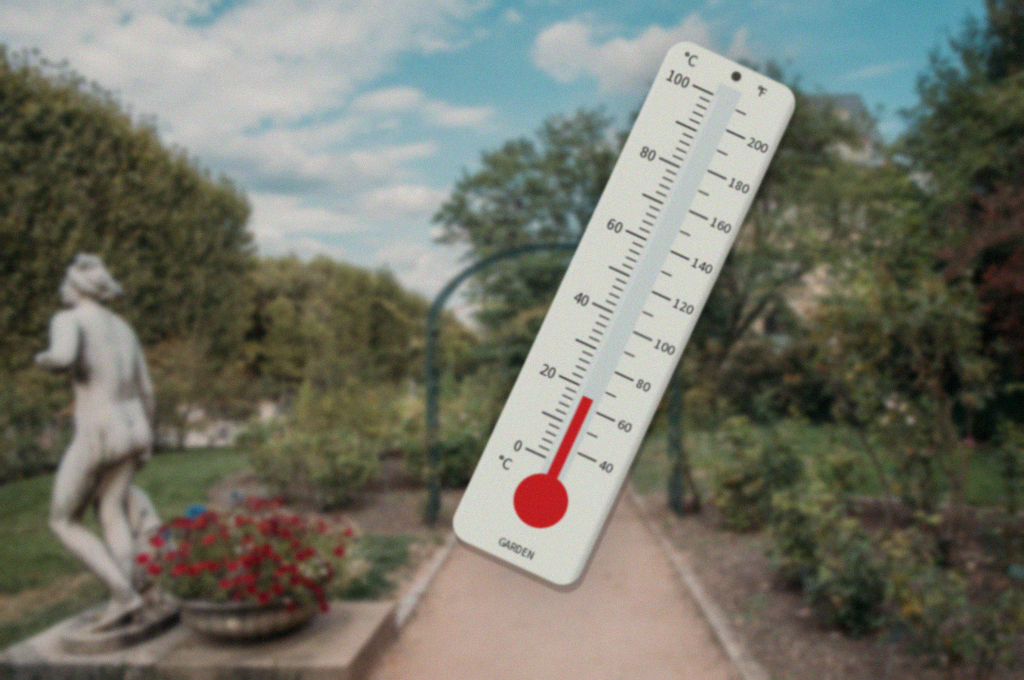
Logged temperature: 18 °C
